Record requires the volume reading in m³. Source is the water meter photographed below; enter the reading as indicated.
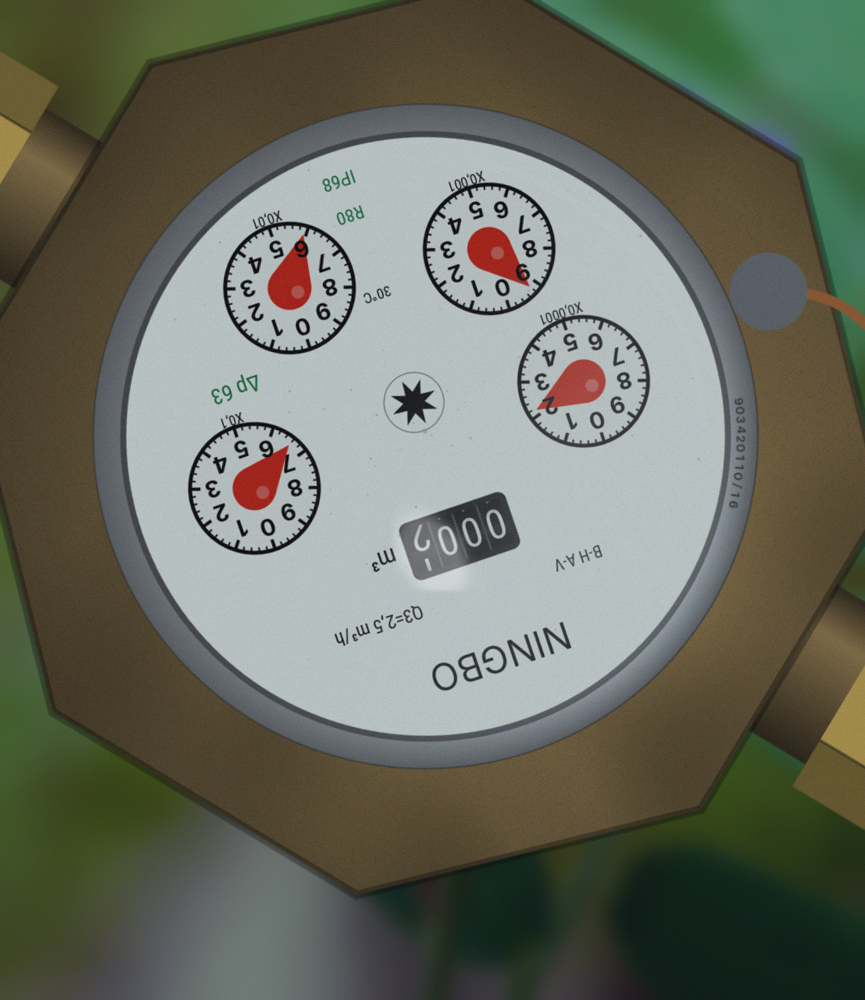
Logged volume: 1.6592 m³
